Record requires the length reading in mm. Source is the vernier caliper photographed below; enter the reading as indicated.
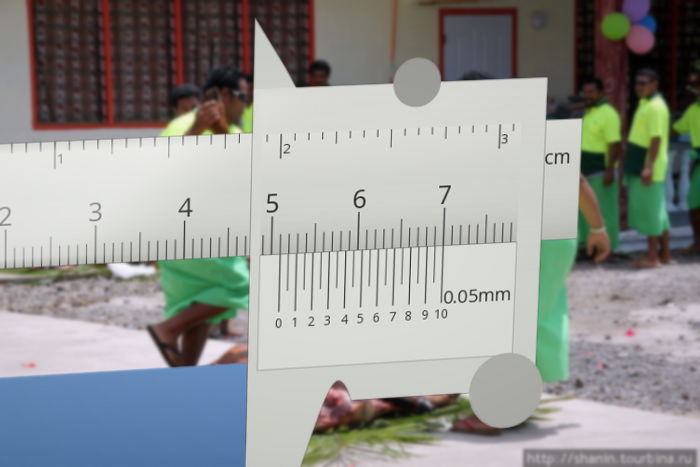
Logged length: 51.0 mm
